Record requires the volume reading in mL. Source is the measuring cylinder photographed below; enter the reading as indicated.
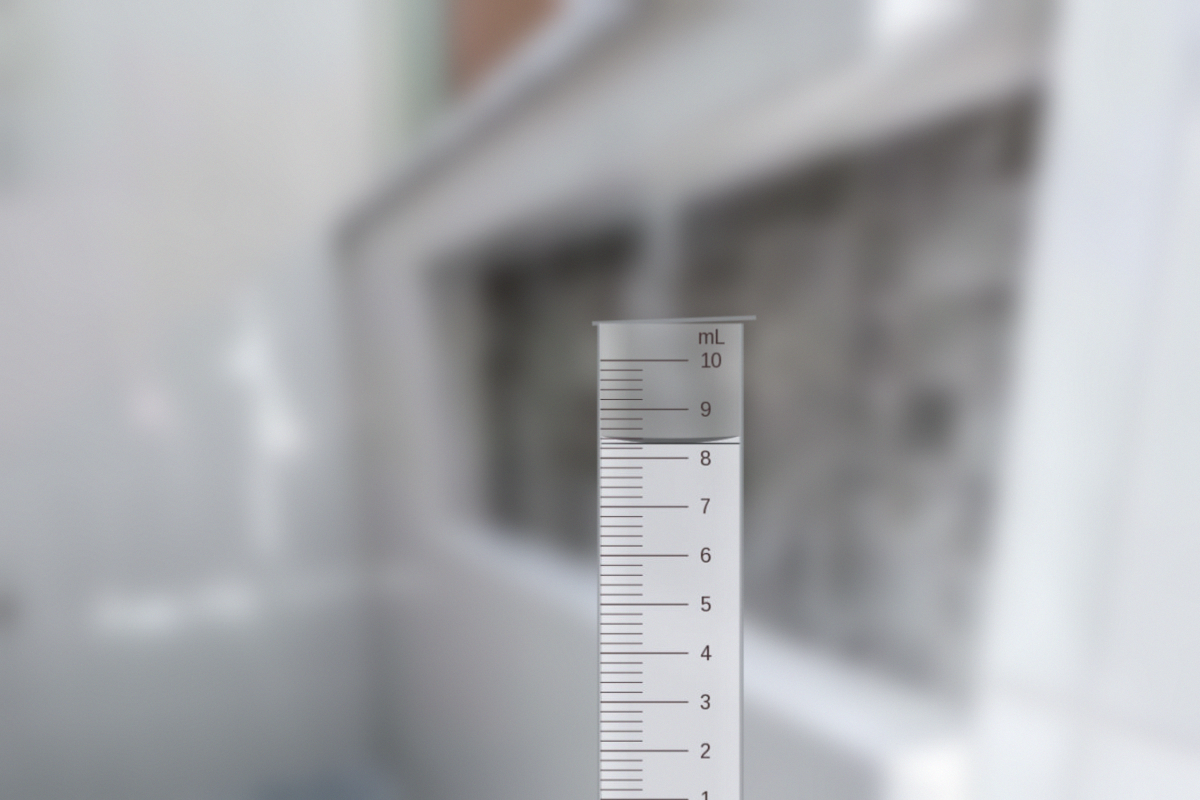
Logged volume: 8.3 mL
